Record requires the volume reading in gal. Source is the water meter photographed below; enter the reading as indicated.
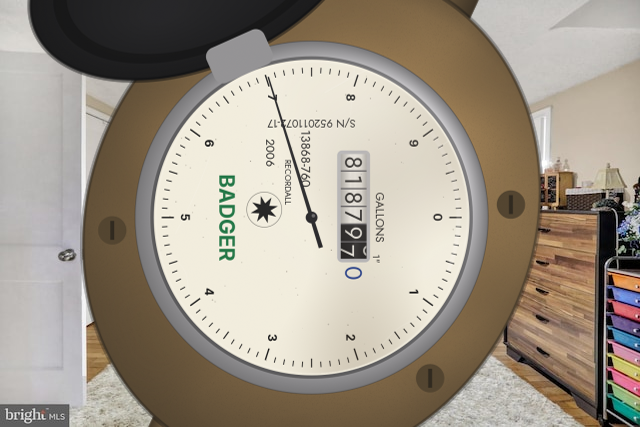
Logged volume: 8187967.0 gal
